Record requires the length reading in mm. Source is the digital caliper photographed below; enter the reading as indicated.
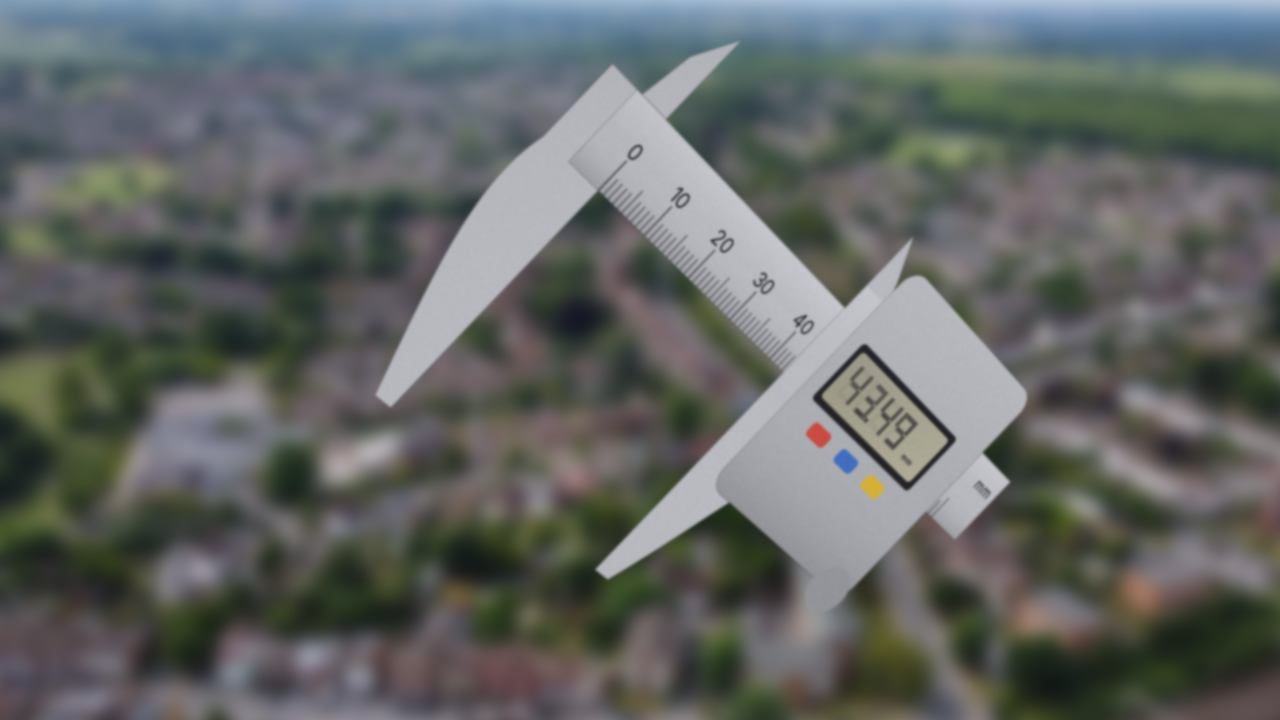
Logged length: 43.49 mm
